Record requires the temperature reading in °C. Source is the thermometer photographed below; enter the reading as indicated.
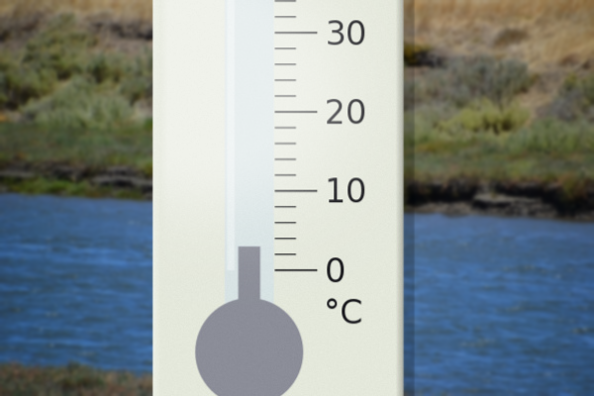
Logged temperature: 3 °C
